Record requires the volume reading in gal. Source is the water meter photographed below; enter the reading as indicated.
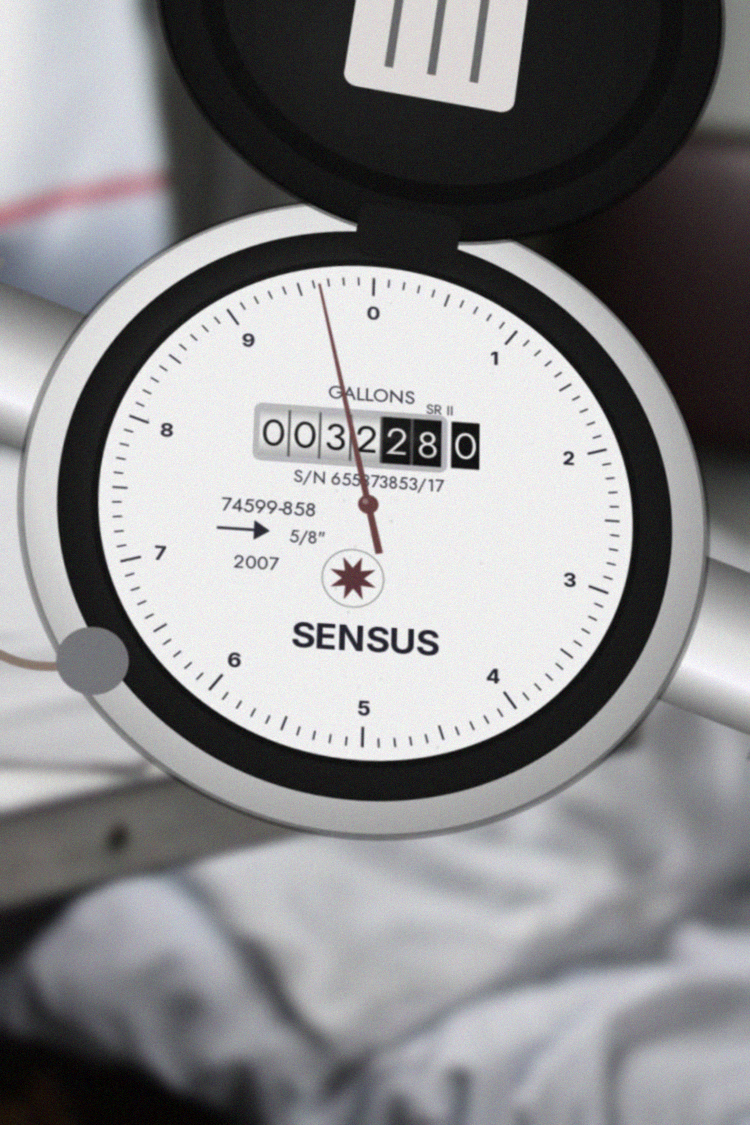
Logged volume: 32279.6 gal
